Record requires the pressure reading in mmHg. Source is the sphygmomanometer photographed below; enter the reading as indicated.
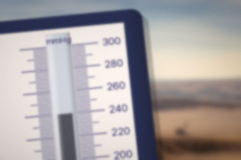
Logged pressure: 240 mmHg
